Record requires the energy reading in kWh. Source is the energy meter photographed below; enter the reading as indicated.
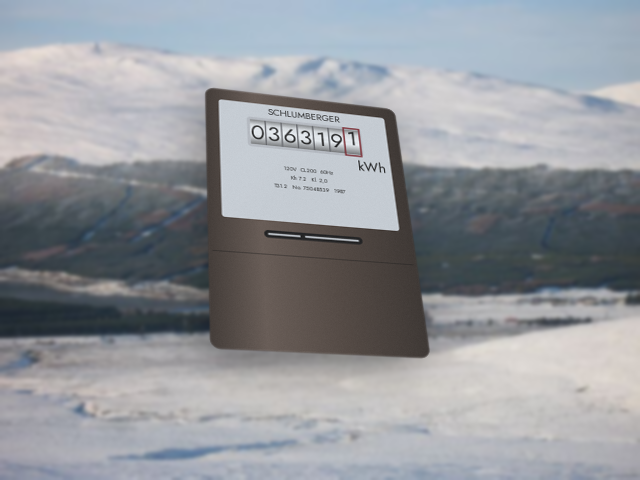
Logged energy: 36319.1 kWh
